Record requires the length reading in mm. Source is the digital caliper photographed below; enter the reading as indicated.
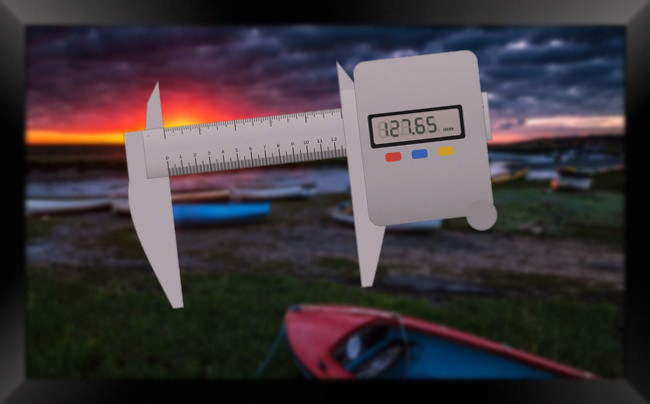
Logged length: 127.65 mm
